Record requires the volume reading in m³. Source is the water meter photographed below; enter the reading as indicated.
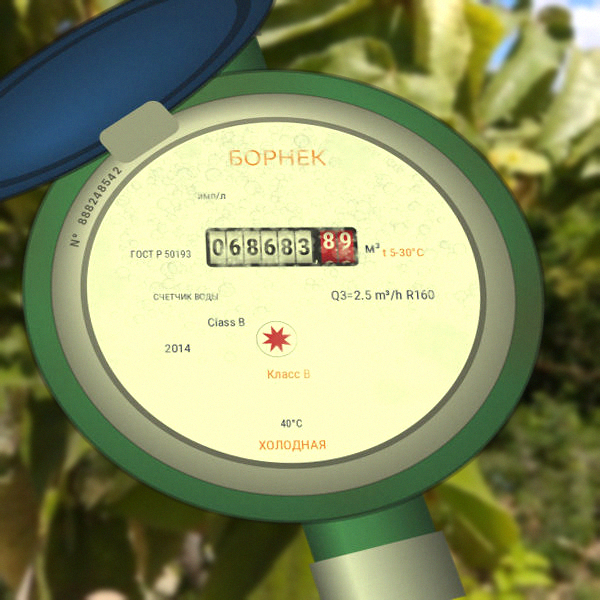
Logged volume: 68683.89 m³
